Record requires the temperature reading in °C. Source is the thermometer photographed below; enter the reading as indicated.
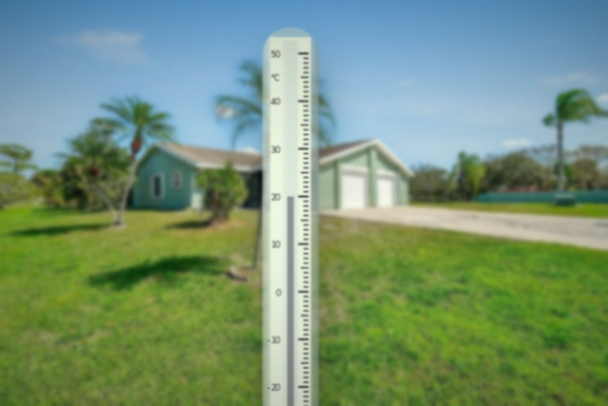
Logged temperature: 20 °C
